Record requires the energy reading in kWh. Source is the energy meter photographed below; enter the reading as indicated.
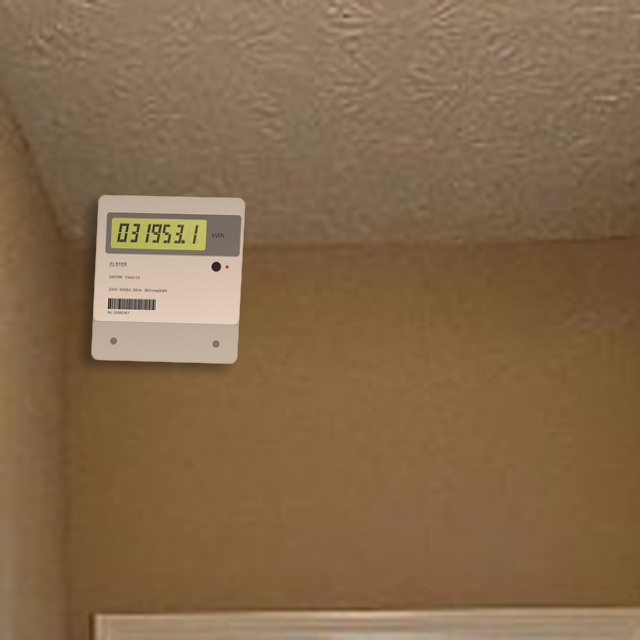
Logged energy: 31953.1 kWh
